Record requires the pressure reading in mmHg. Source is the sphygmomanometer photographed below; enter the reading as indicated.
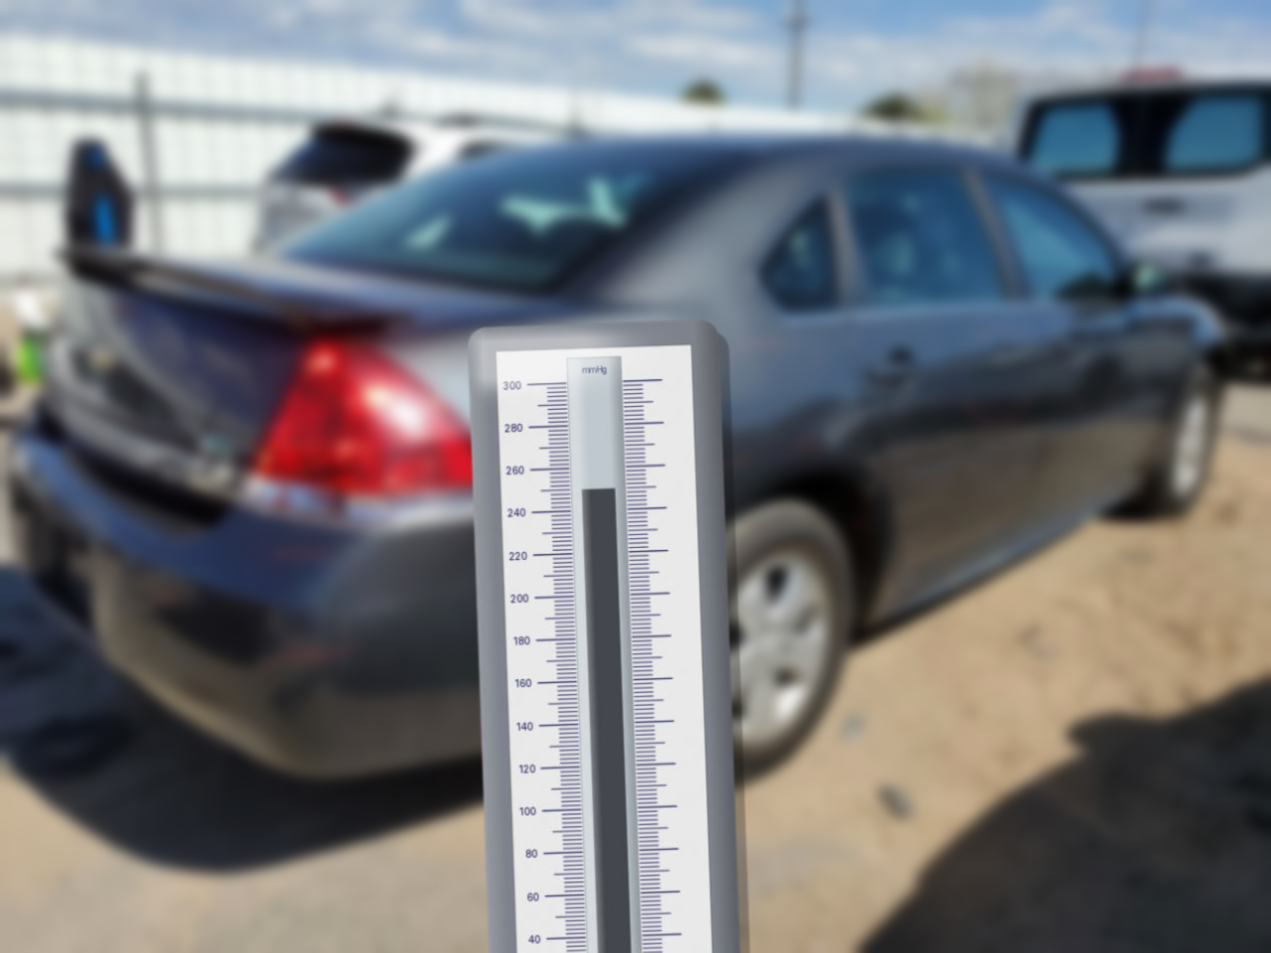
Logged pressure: 250 mmHg
